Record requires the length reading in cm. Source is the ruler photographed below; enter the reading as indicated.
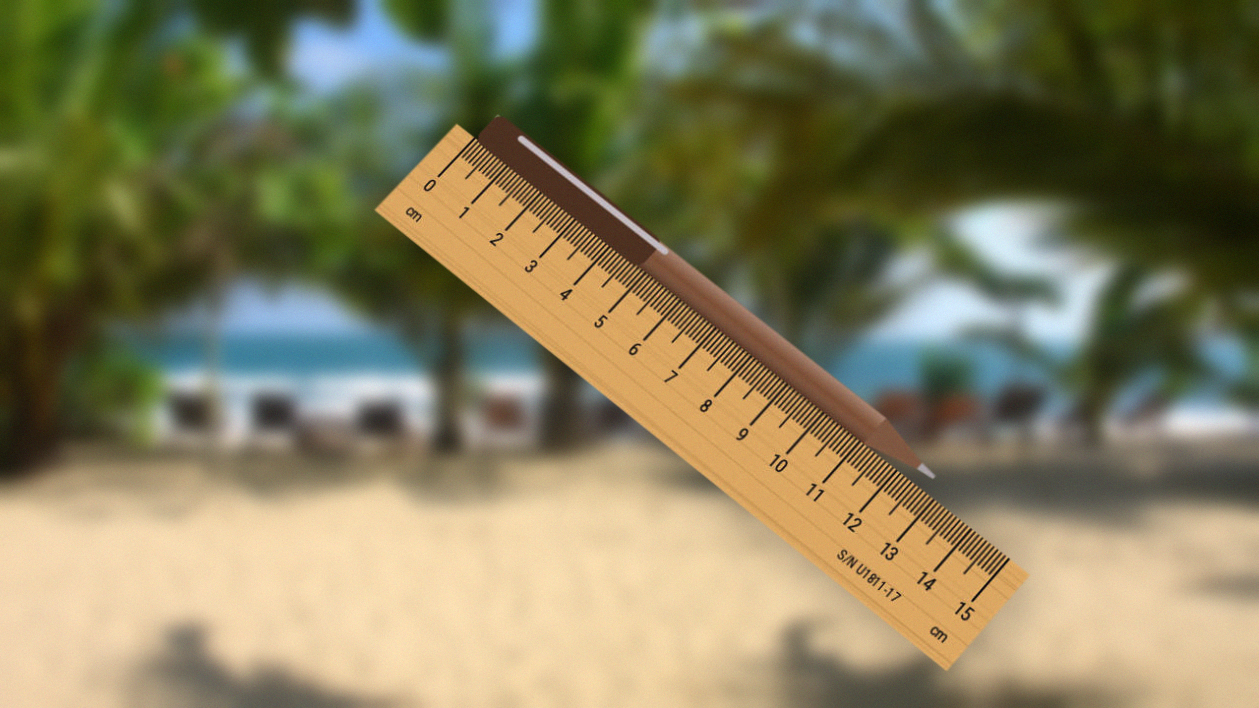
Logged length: 12.7 cm
